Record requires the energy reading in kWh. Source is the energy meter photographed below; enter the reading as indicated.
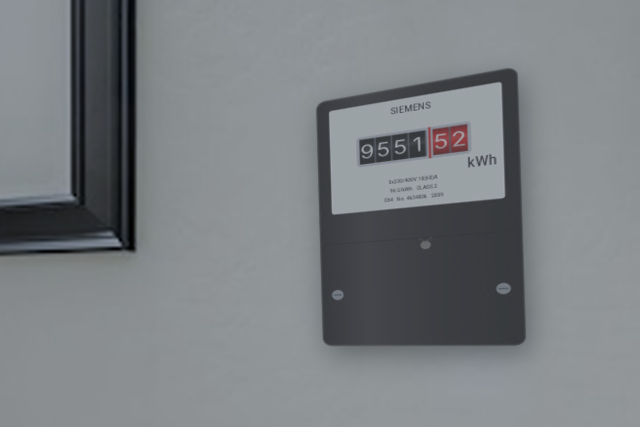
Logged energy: 9551.52 kWh
